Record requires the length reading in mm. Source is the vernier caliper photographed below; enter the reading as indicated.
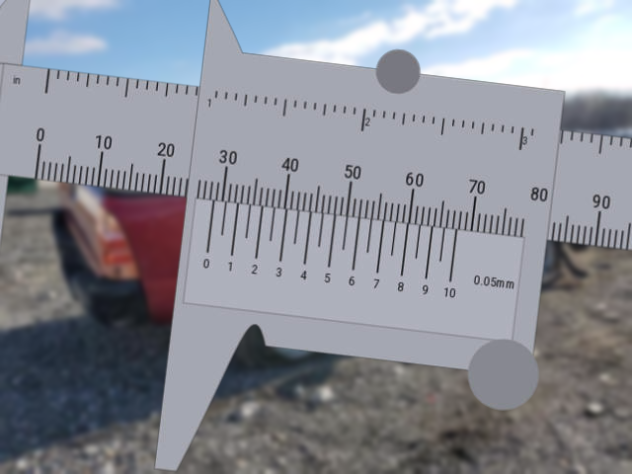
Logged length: 28.6 mm
